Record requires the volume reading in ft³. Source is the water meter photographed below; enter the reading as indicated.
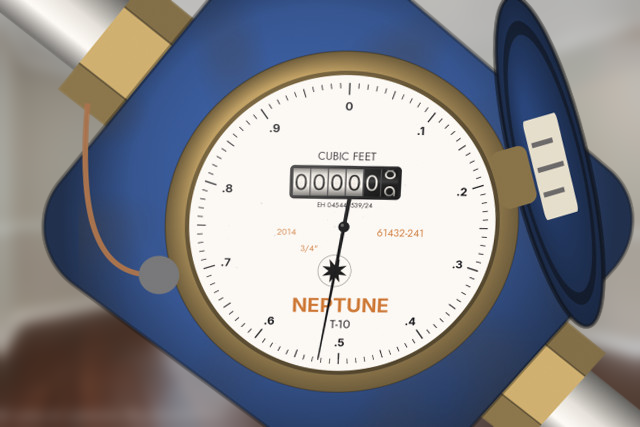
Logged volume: 8.52 ft³
